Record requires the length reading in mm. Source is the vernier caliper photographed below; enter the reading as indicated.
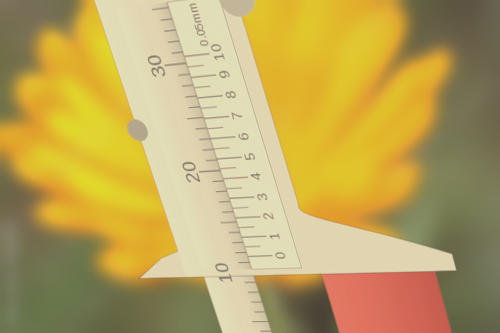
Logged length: 11.6 mm
